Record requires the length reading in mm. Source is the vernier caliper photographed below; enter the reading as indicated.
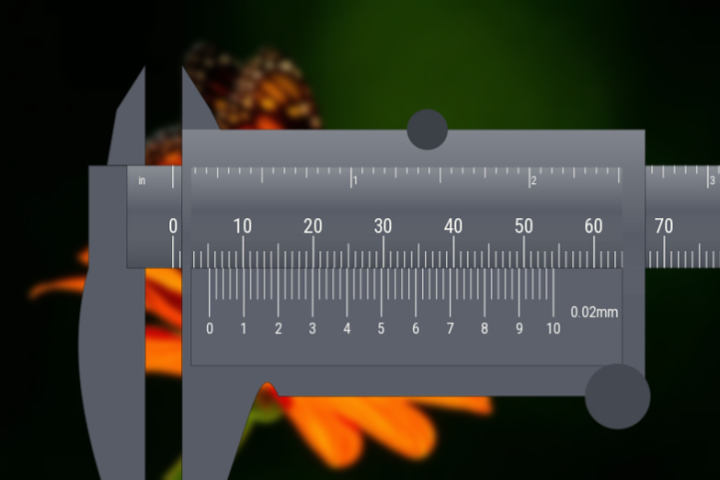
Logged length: 5.2 mm
